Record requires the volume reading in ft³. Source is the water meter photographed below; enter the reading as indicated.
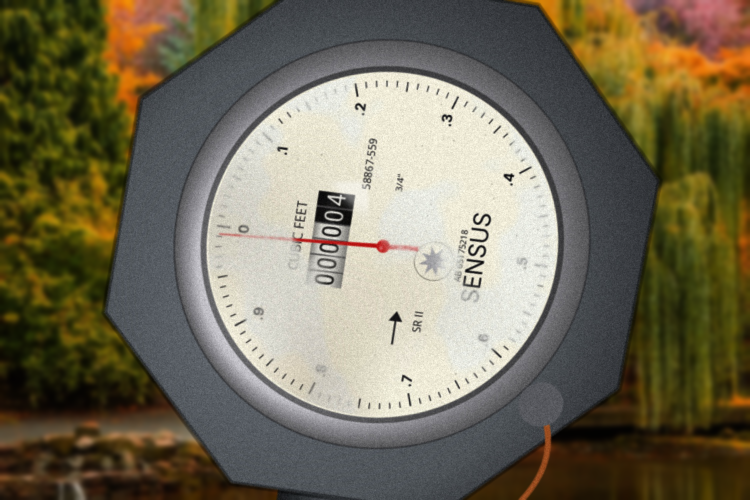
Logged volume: 3.99 ft³
